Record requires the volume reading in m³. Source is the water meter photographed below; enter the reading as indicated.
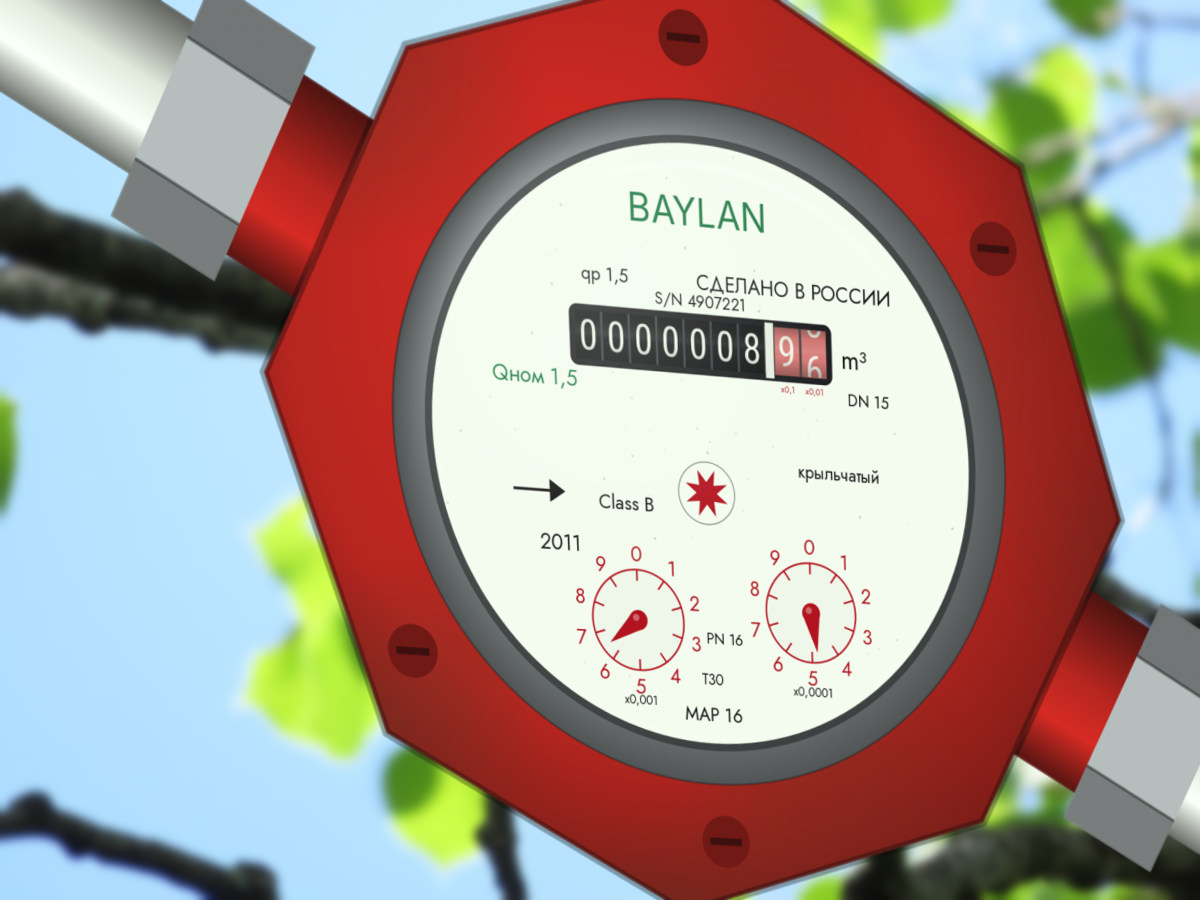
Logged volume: 8.9564 m³
